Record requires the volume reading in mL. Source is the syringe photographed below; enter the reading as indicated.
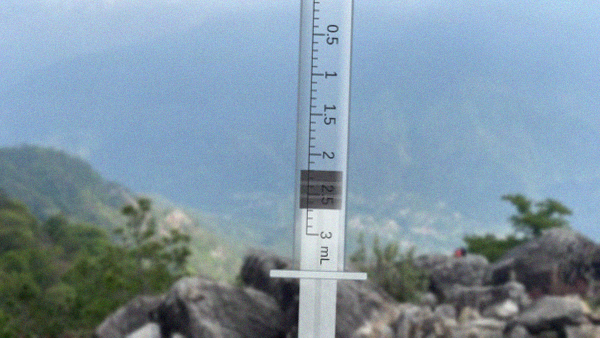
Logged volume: 2.2 mL
